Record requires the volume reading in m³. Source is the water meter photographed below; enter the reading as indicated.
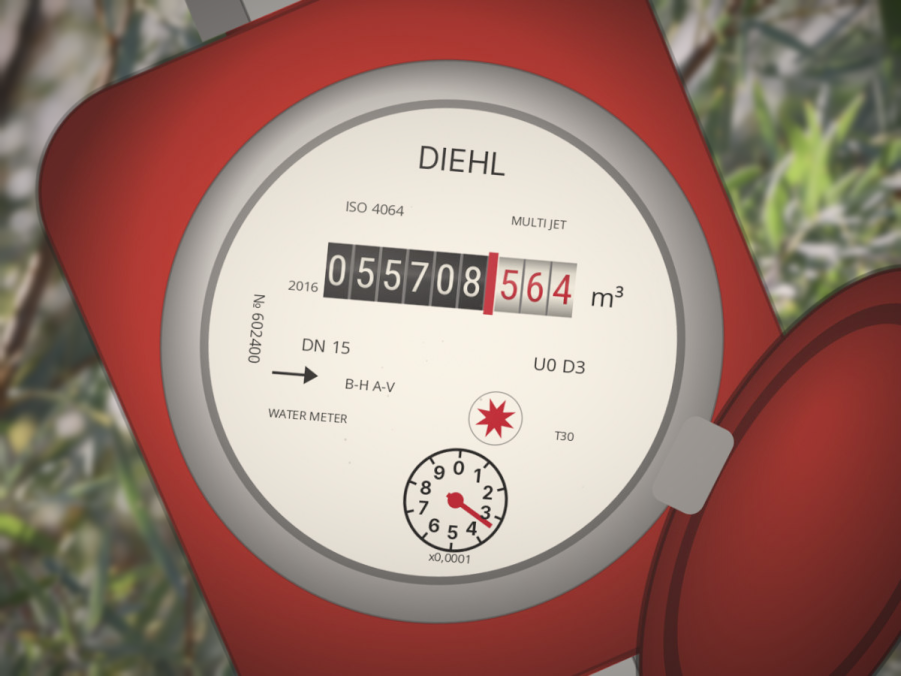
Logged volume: 55708.5643 m³
